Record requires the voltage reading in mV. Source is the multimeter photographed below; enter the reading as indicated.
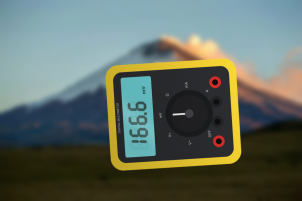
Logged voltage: 166.6 mV
